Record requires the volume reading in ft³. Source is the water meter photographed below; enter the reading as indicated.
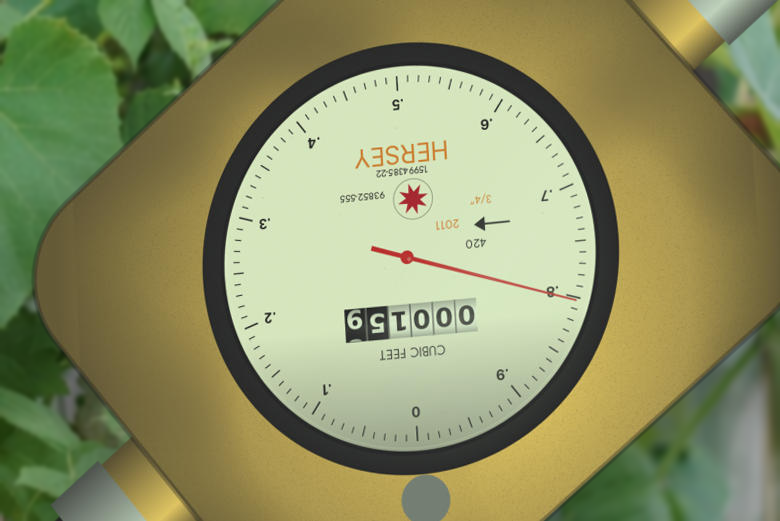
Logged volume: 158.80 ft³
